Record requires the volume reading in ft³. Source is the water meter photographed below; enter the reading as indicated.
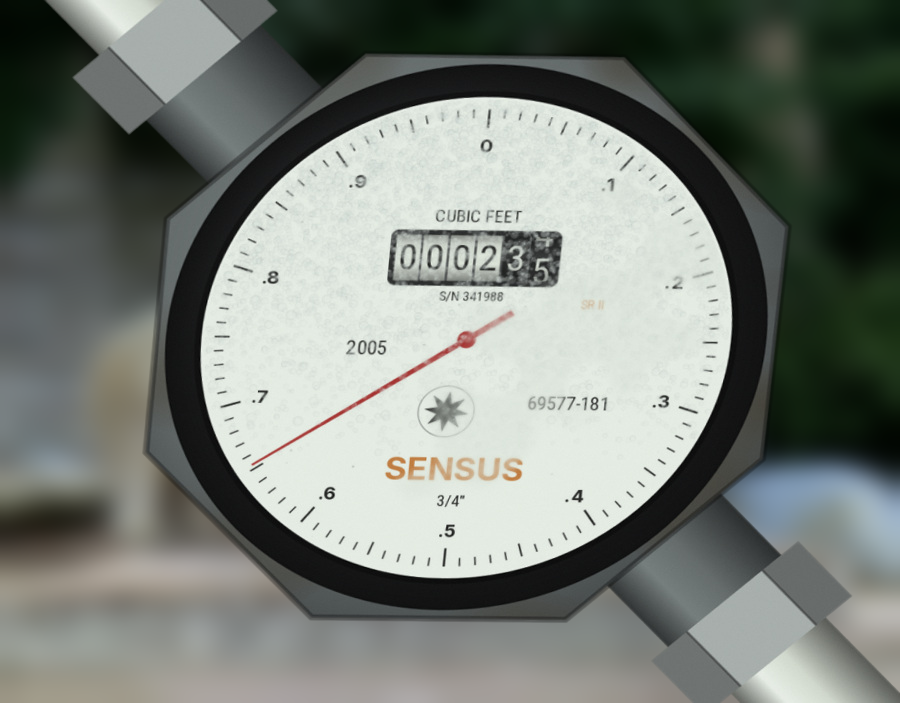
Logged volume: 234.65 ft³
